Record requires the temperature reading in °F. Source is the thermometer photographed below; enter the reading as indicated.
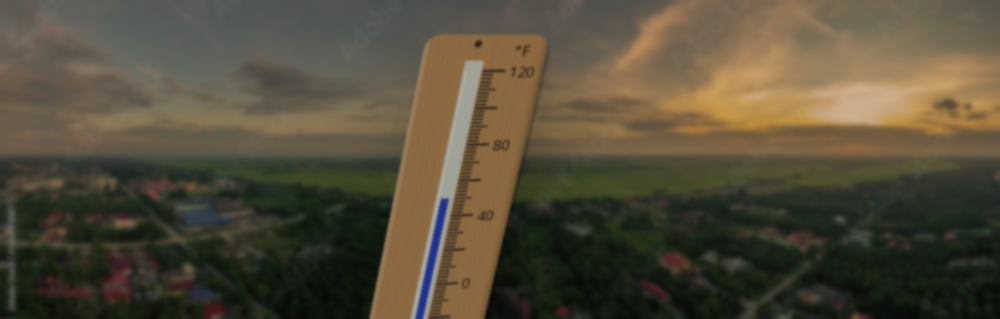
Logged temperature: 50 °F
